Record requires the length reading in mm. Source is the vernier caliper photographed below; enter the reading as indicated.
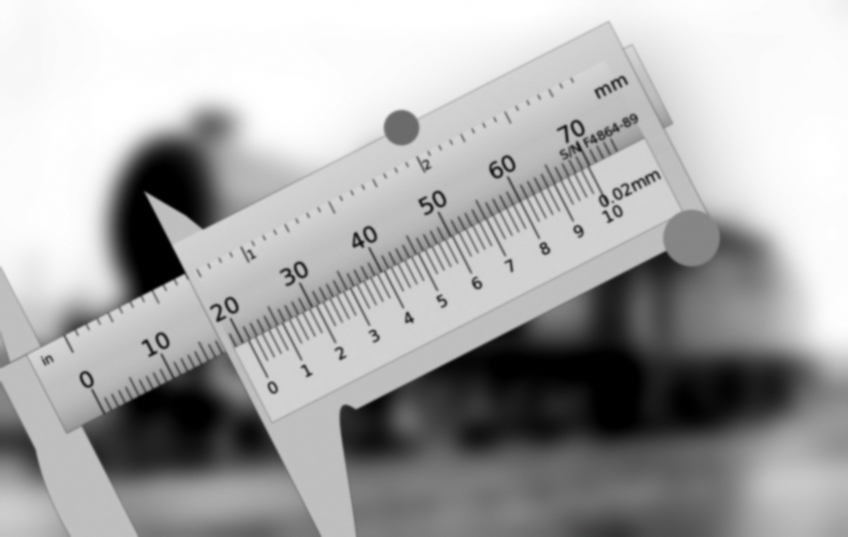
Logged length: 20.8 mm
